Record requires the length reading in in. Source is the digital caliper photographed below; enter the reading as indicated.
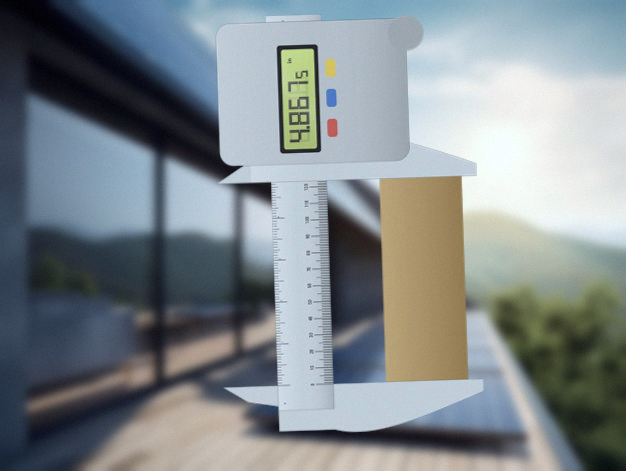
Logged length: 4.8675 in
